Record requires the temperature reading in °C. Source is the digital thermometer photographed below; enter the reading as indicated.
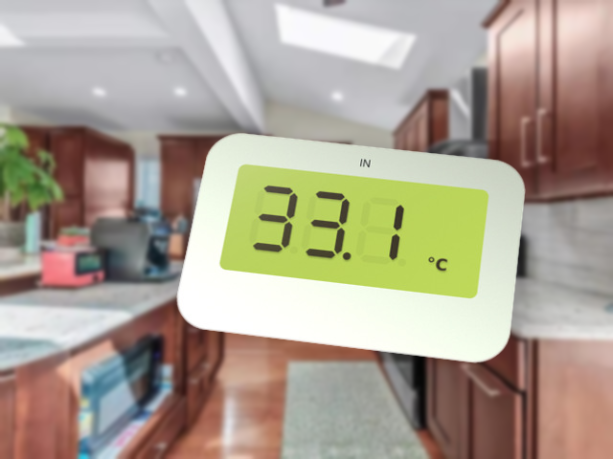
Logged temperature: 33.1 °C
